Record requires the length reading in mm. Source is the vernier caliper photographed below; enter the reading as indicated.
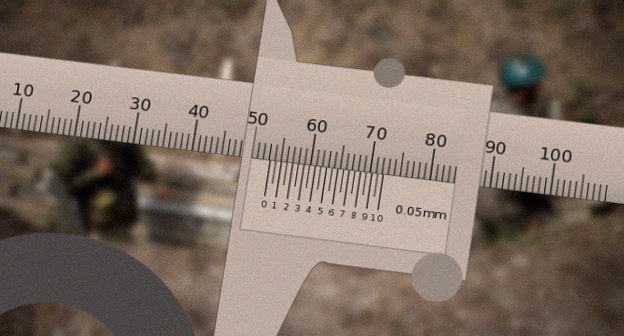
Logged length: 53.2 mm
